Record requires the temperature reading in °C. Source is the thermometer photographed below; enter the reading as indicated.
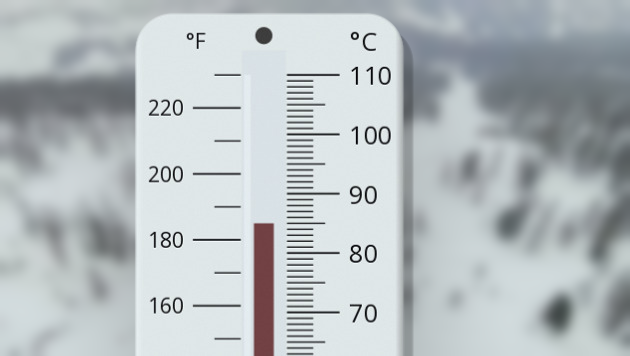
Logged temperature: 85 °C
